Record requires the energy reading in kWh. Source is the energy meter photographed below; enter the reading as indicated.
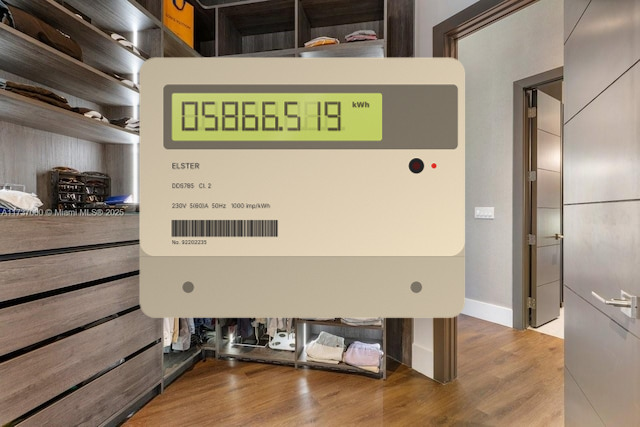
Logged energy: 5866.519 kWh
